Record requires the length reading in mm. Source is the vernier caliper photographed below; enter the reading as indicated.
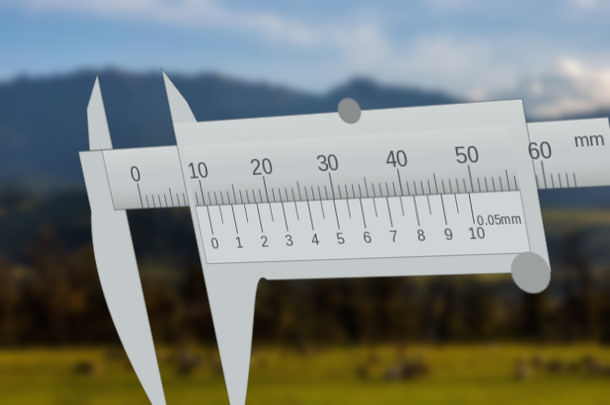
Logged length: 10.4 mm
